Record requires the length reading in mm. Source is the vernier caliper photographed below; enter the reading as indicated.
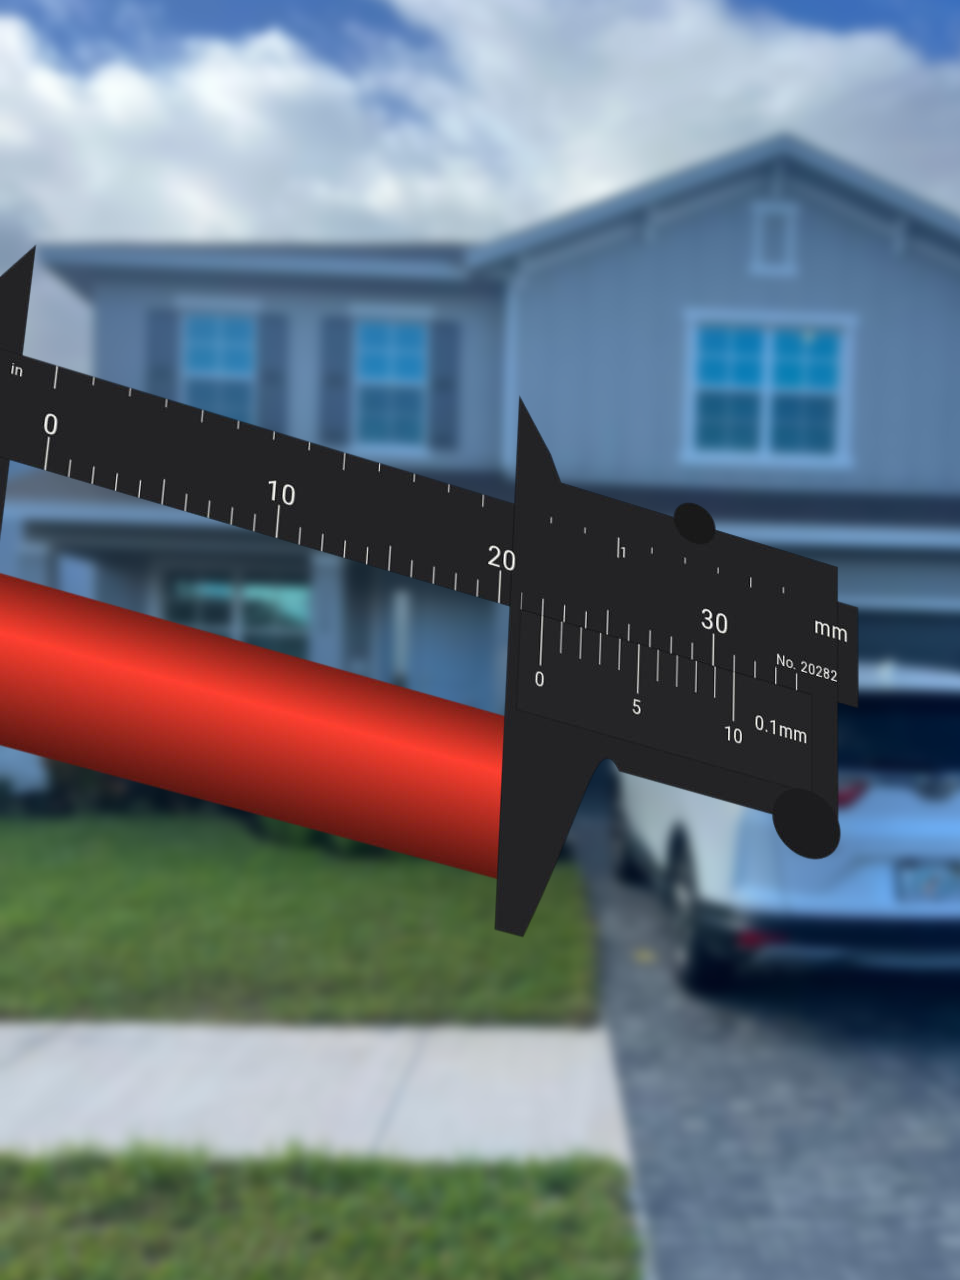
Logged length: 22.0 mm
